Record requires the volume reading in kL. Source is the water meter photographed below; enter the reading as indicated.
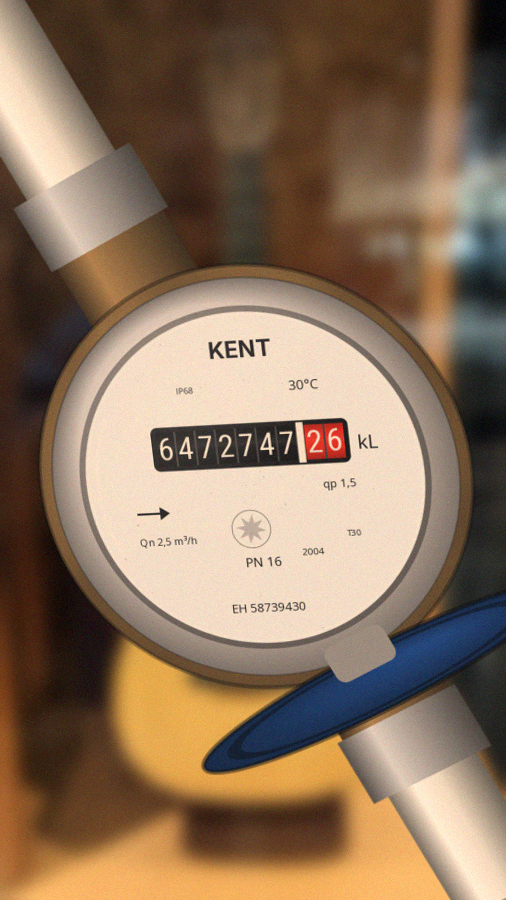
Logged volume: 6472747.26 kL
